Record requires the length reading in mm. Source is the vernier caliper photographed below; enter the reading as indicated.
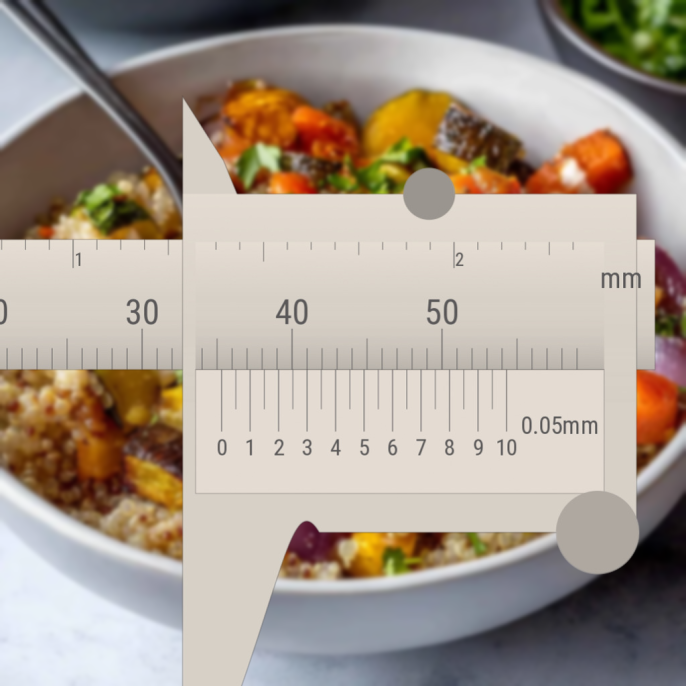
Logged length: 35.3 mm
